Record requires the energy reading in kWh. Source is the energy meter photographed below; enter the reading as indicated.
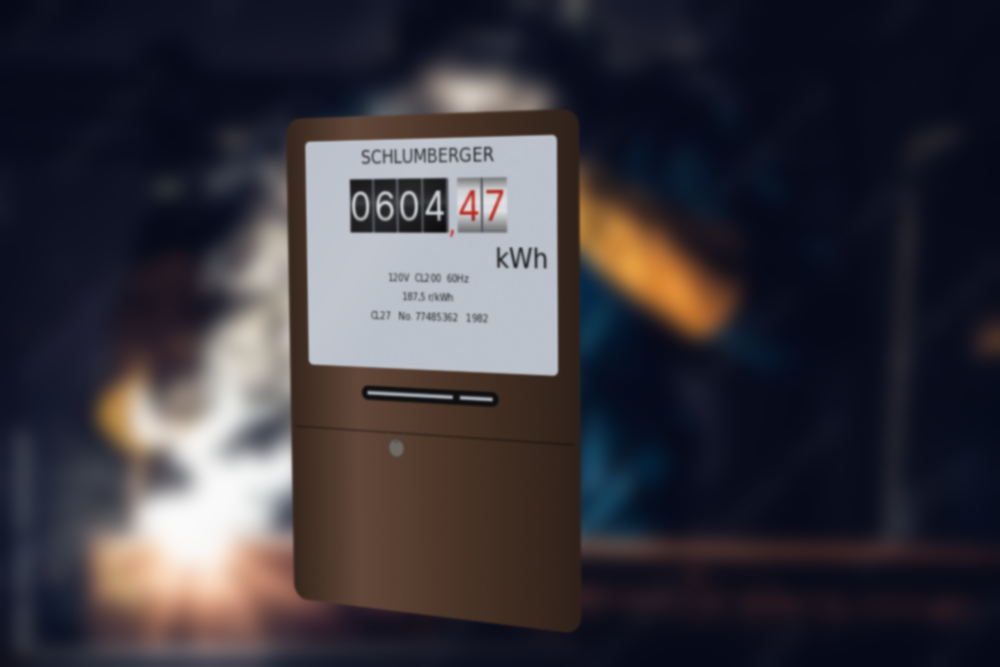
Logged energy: 604.47 kWh
